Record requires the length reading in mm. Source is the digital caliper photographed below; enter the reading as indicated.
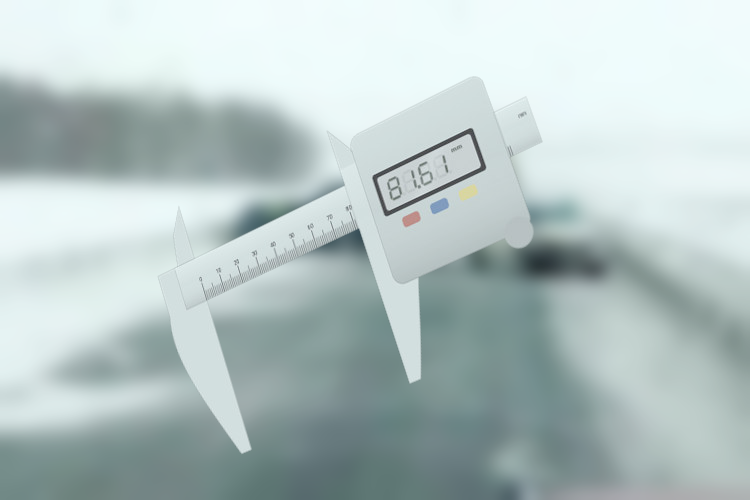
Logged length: 81.61 mm
